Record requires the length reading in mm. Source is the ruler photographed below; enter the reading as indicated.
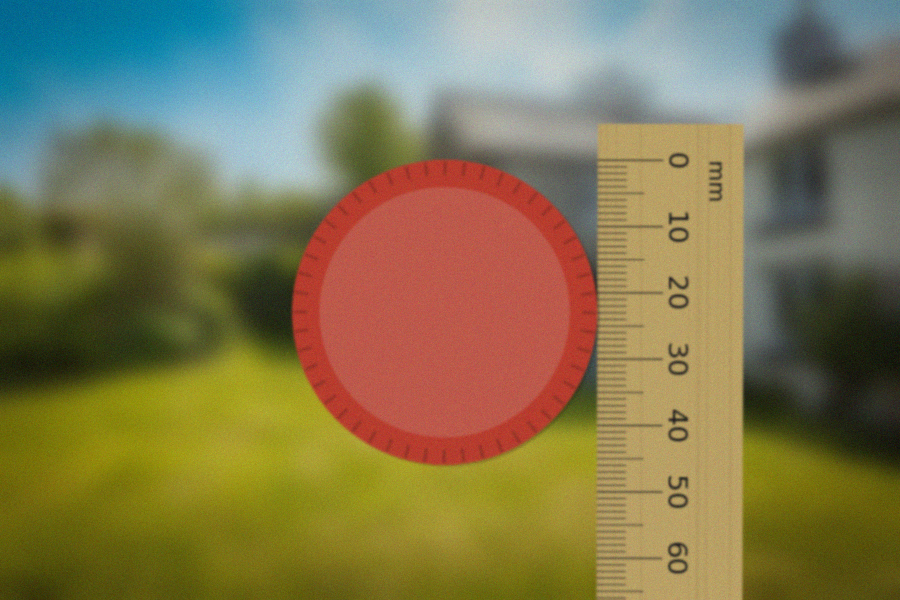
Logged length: 46 mm
